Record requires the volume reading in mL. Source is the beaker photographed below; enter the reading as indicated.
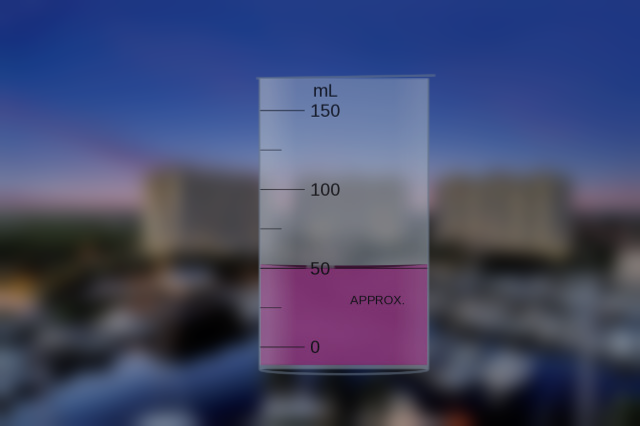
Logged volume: 50 mL
